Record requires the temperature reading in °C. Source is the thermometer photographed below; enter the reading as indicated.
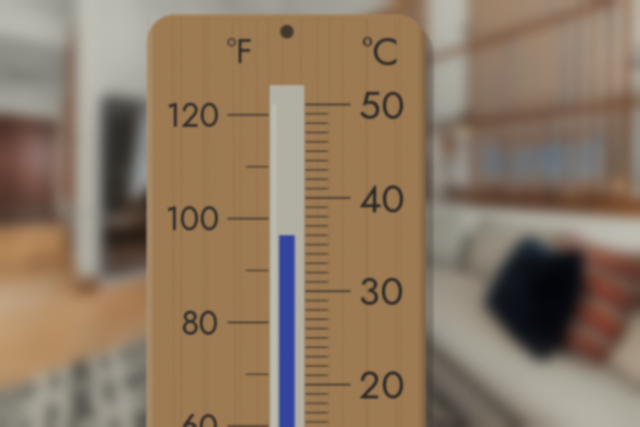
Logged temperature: 36 °C
